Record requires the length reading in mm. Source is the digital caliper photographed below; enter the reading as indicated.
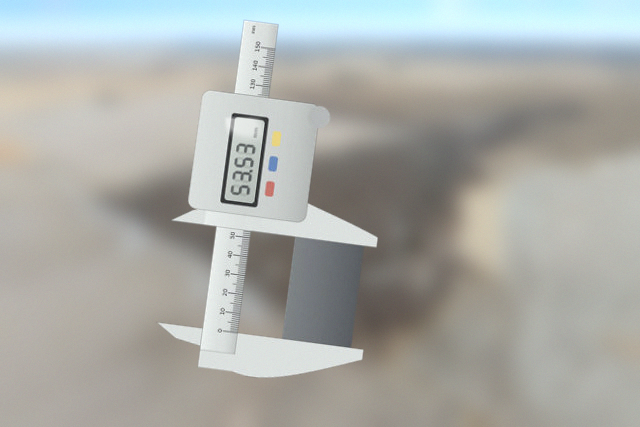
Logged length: 53.53 mm
